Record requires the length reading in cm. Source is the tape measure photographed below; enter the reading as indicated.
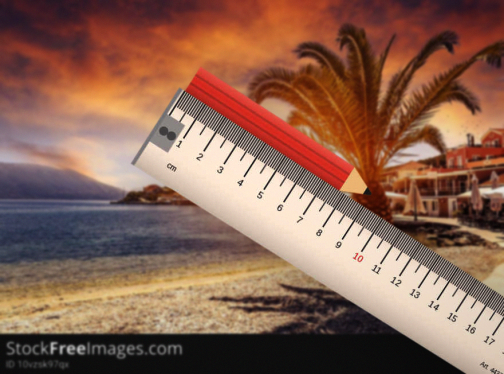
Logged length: 9 cm
